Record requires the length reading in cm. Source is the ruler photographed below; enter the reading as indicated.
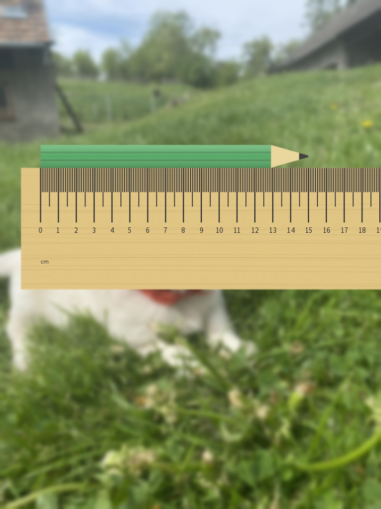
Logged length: 15 cm
